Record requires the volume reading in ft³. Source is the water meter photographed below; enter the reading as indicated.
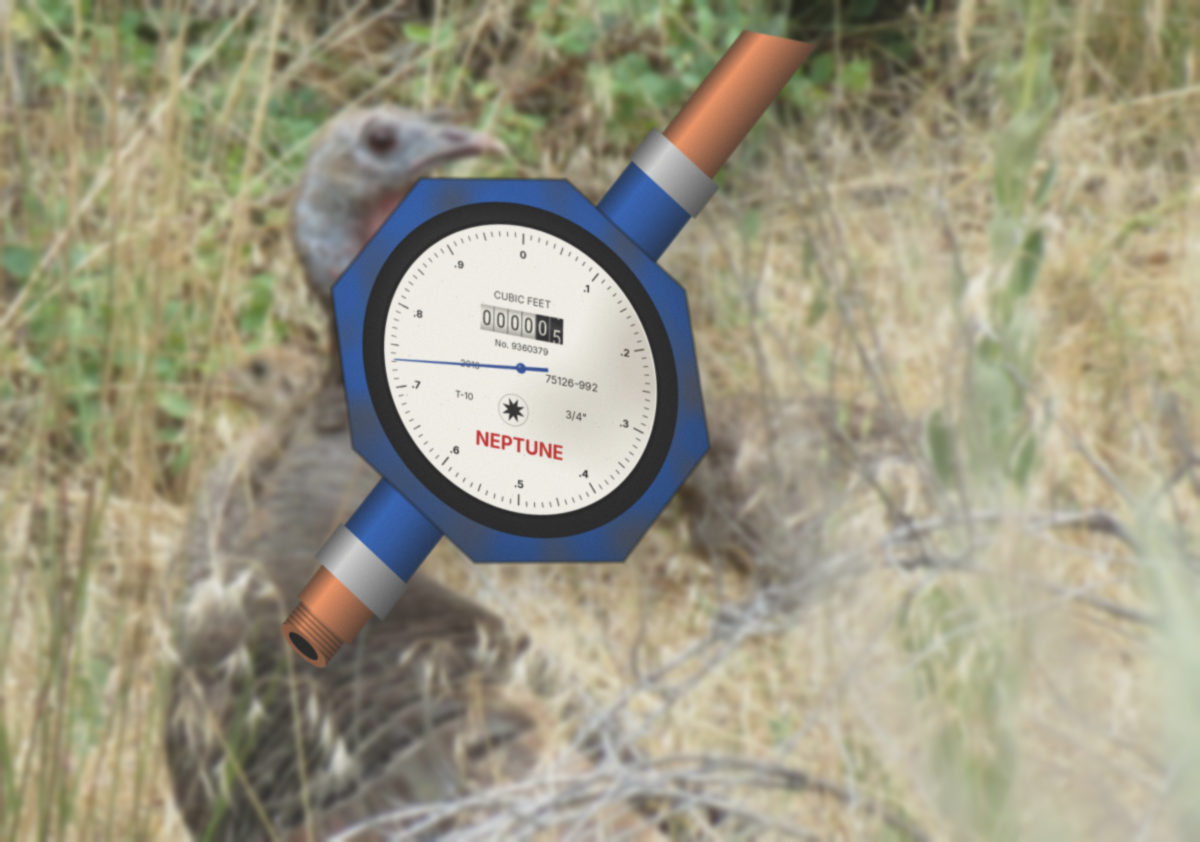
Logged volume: 4.73 ft³
